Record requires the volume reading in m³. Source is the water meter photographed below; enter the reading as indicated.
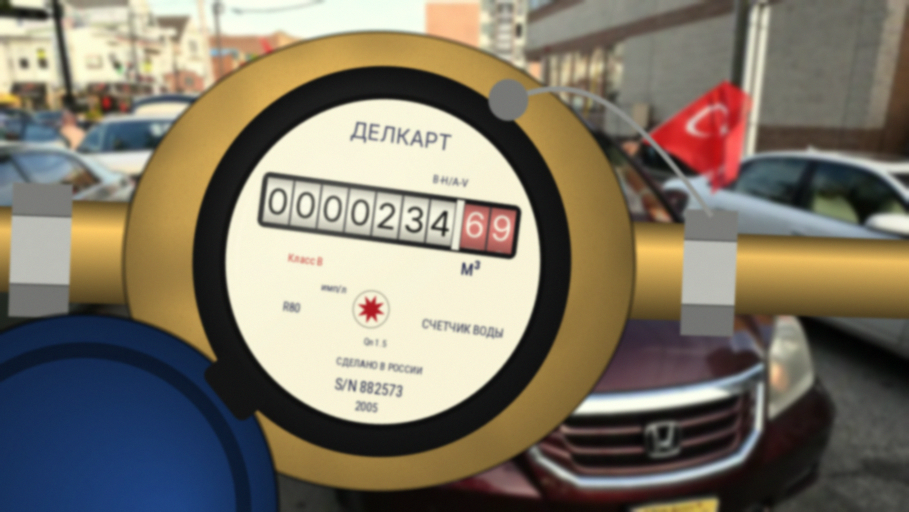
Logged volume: 234.69 m³
